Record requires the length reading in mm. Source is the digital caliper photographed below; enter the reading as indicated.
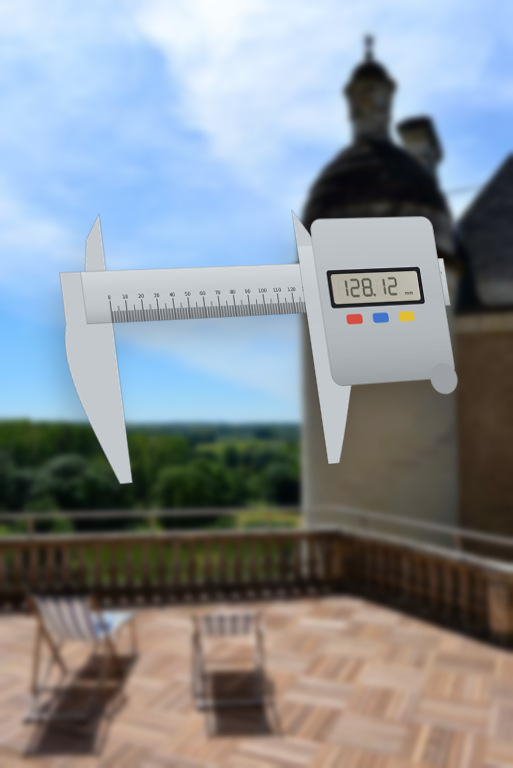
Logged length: 128.12 mm
